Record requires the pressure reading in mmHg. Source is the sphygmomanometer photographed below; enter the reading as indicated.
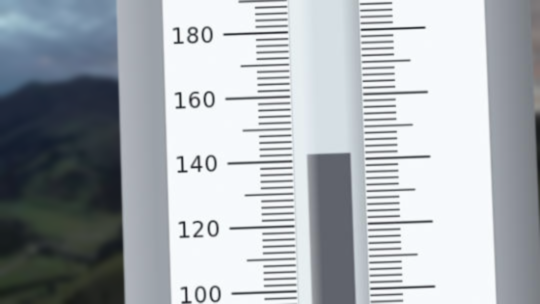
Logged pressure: 142 mmHg
